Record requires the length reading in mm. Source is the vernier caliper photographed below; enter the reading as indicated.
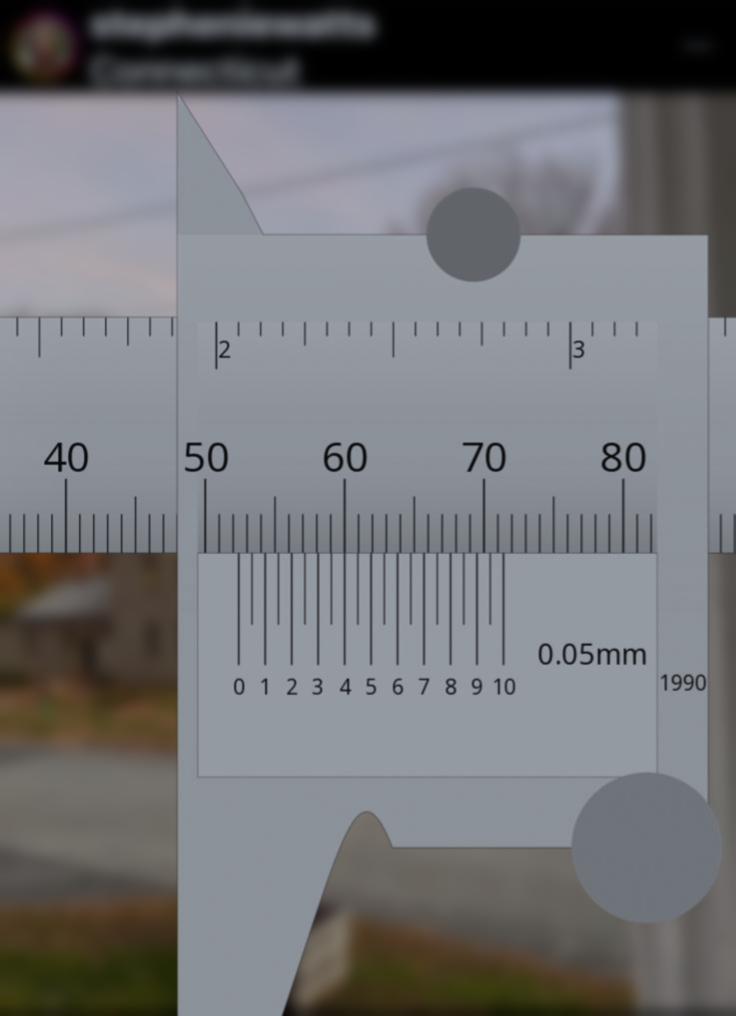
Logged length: 52.4 mm
